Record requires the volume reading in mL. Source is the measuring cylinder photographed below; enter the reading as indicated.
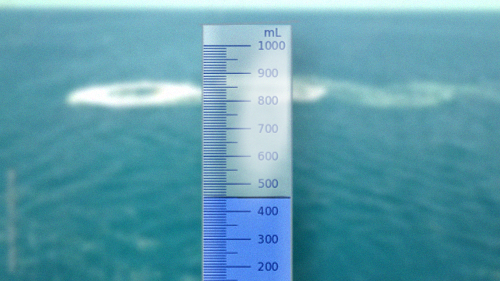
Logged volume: 450 mL
